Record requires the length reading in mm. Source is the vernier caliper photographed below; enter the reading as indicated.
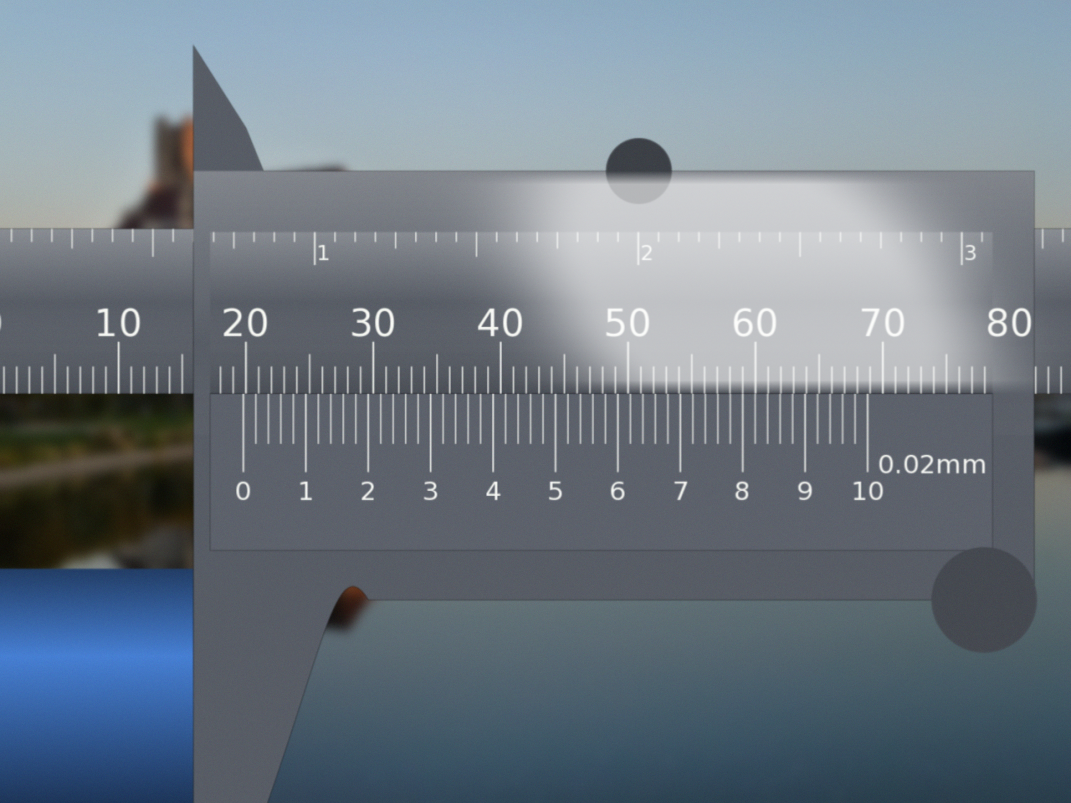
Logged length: 19.8 mm
